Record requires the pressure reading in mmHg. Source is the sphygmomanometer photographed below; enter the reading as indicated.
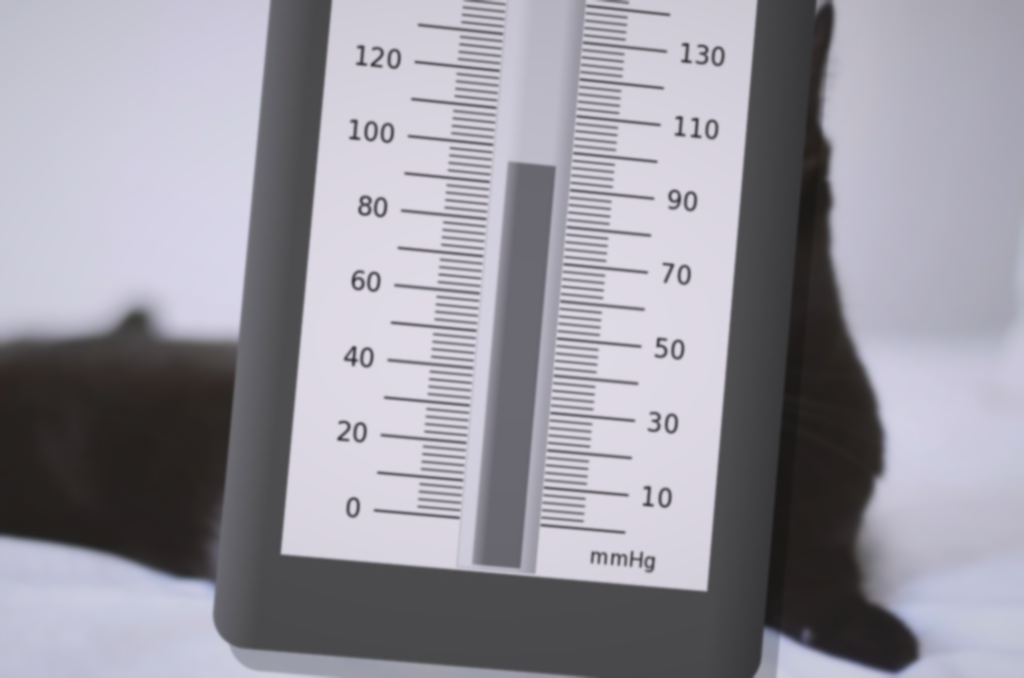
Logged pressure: 96 mmHg
